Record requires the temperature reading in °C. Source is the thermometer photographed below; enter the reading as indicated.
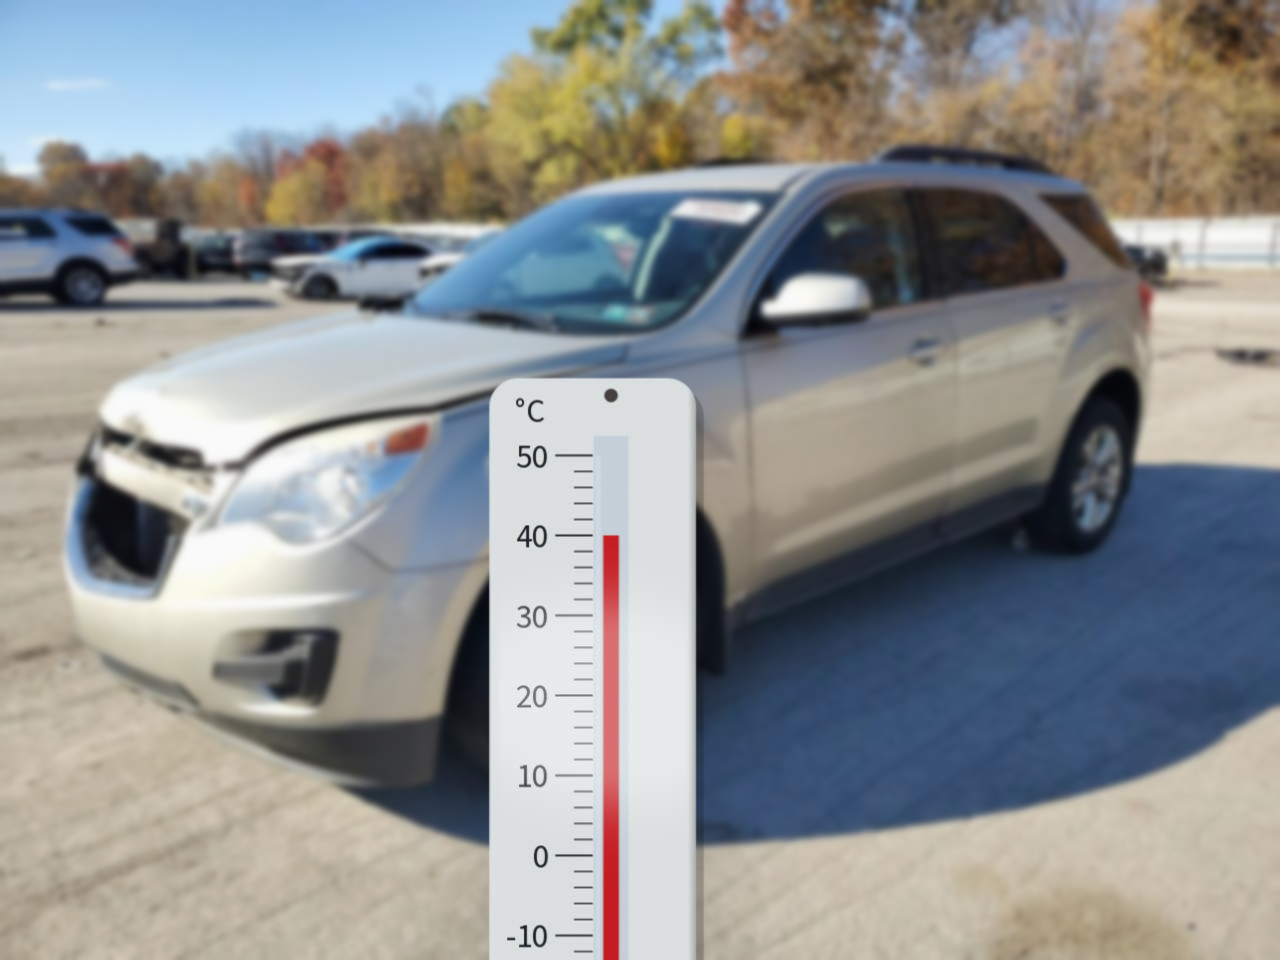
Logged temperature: 40 °C
